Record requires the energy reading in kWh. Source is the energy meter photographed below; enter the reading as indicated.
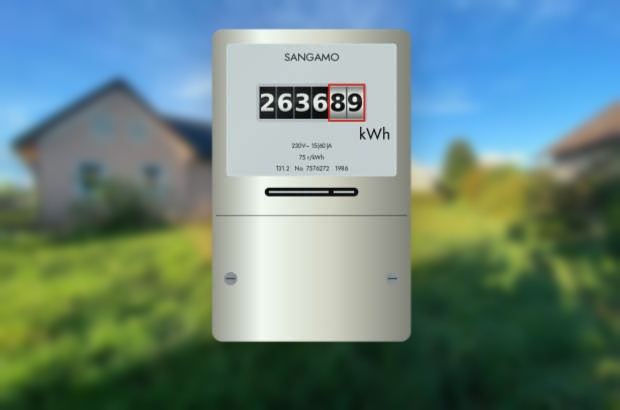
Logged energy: 2636.89 kWh
